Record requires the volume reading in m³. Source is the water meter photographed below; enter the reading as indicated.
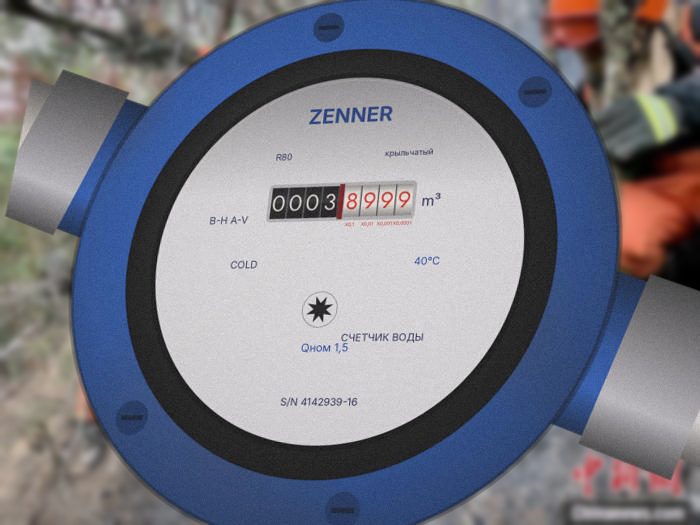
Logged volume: 3.8999 m³
